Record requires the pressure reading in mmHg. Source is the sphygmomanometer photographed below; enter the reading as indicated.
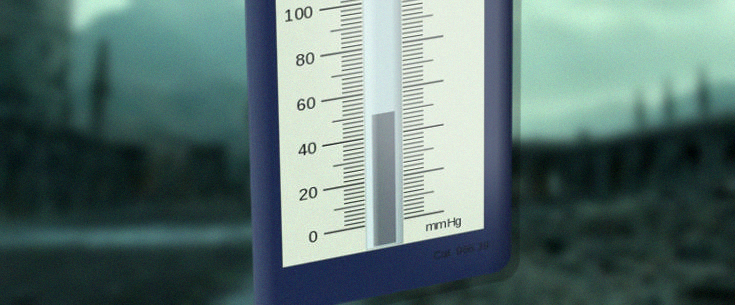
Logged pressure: 50 mmHg
